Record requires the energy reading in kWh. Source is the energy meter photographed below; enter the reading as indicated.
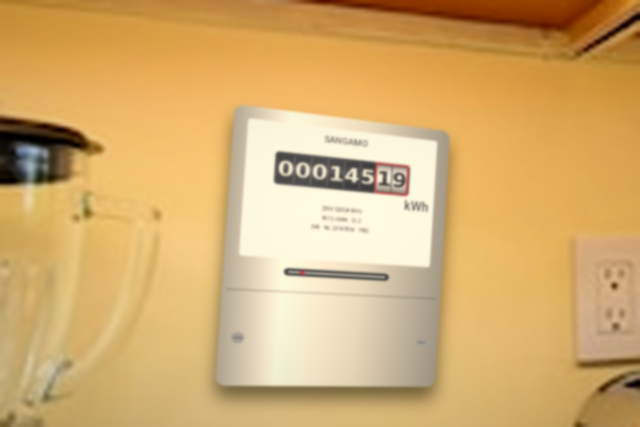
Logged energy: 145.19 kWh
